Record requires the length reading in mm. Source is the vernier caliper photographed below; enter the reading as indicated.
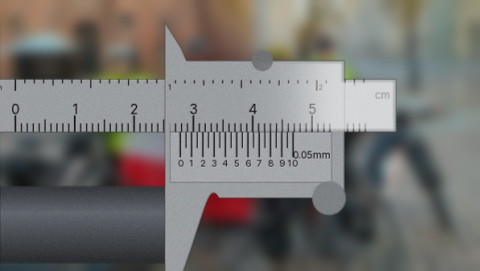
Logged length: 27.8 mm
